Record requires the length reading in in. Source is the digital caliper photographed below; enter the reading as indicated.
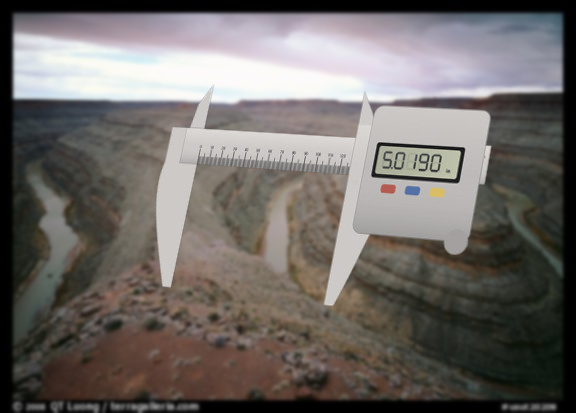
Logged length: 5.0190 in
